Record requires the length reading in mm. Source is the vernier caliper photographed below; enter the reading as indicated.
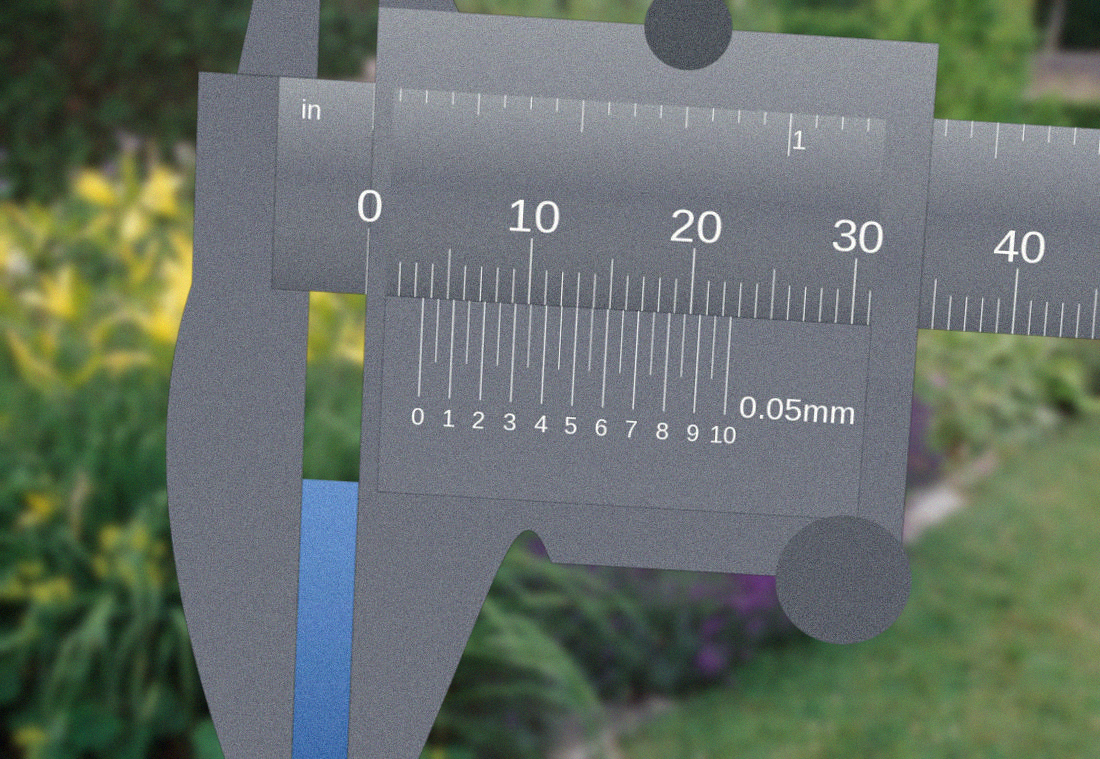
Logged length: 3.5 mm
